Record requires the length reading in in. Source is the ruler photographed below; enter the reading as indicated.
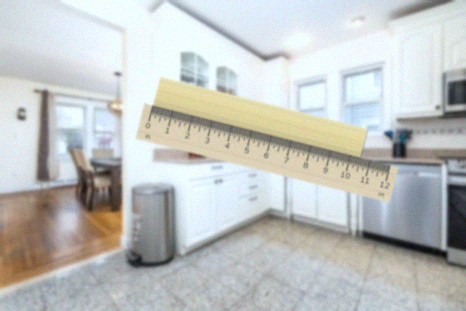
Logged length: 10.5 in
